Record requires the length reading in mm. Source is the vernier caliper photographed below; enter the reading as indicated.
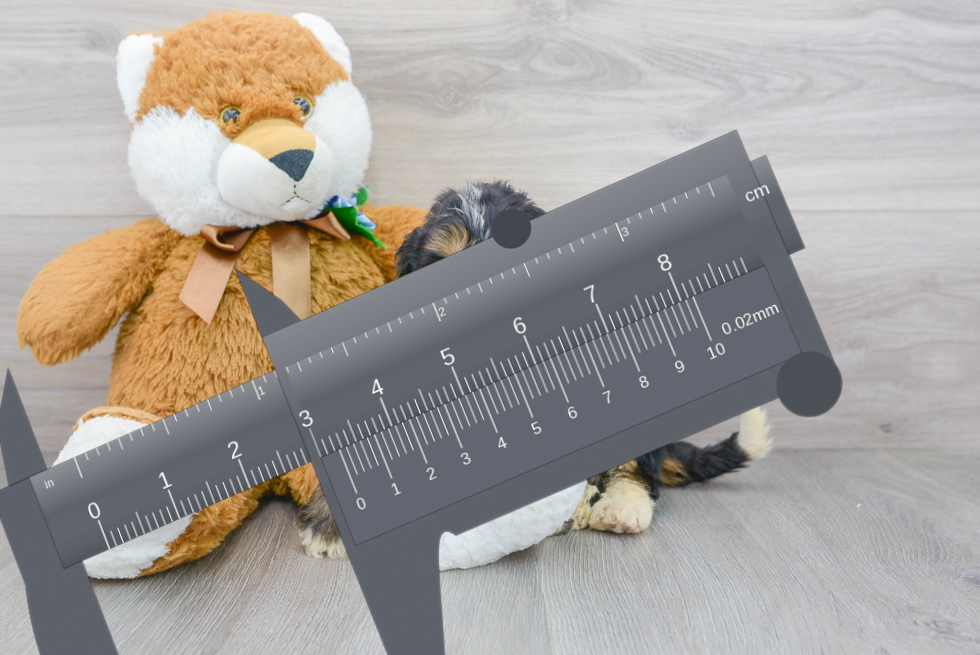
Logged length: 32.6 mm
